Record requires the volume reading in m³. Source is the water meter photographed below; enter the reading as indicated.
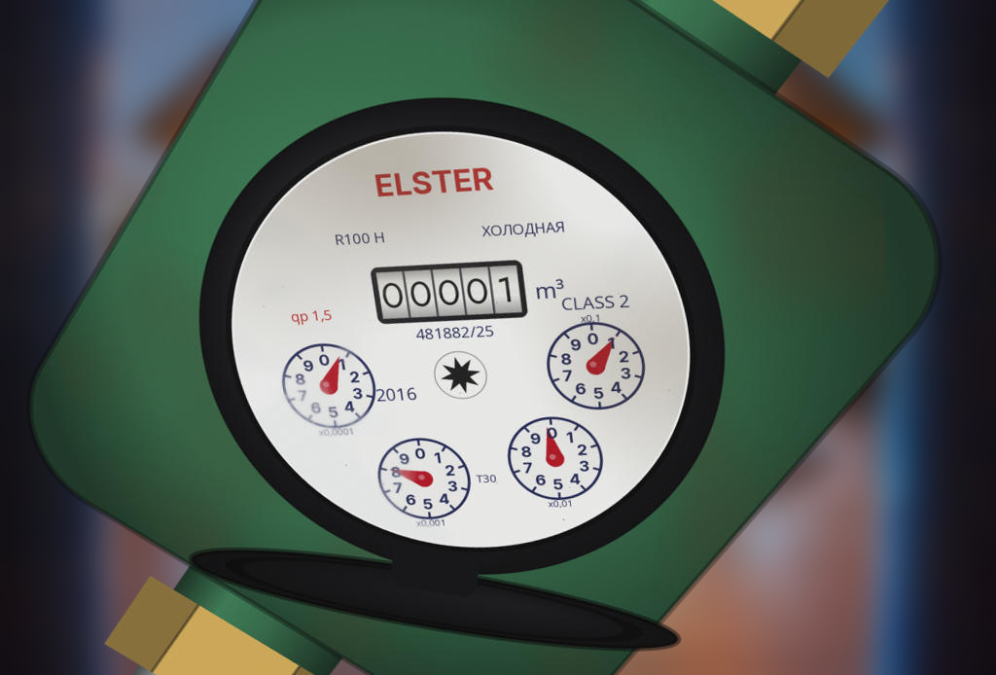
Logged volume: 1.0980 m³
